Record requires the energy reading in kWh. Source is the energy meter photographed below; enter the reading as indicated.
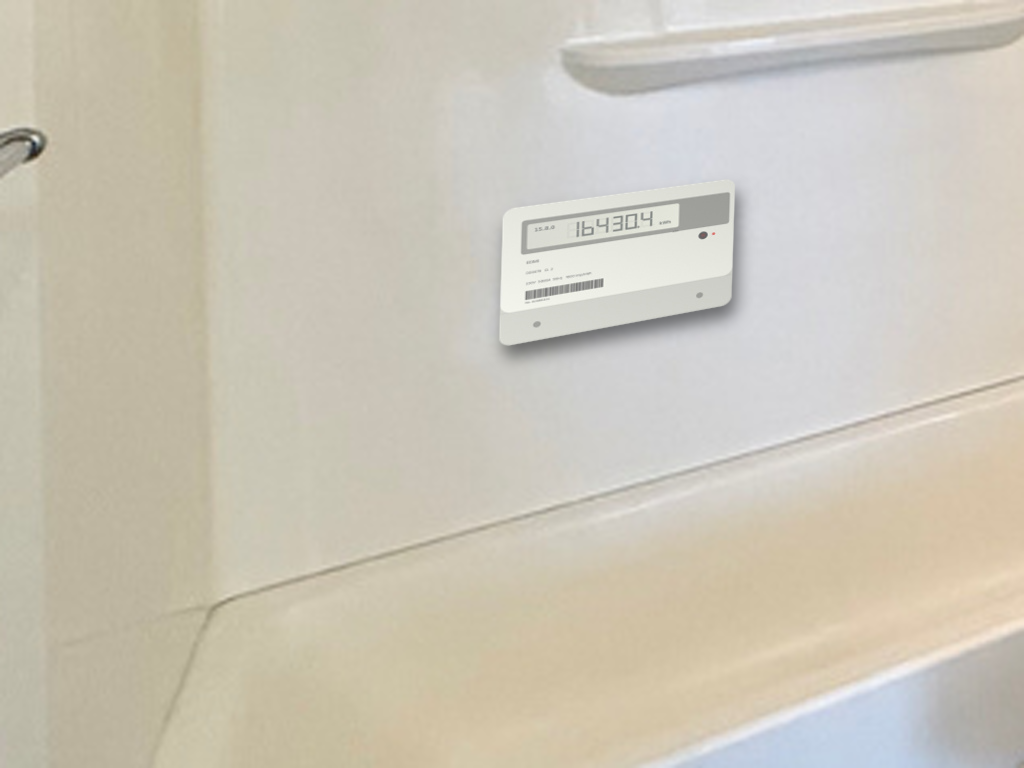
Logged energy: 16430.4 kWh
